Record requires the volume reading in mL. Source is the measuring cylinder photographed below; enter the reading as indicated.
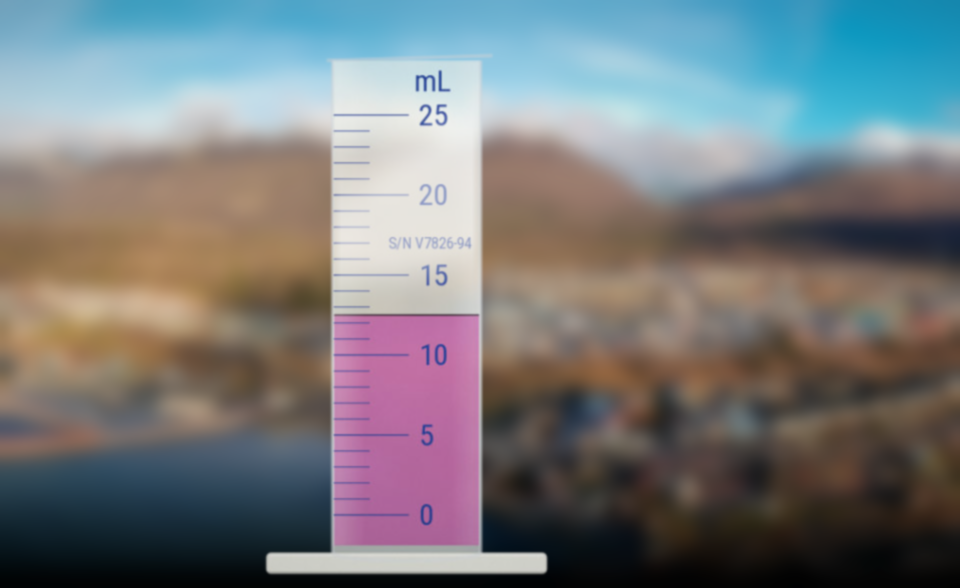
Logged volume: 12.5 mL
